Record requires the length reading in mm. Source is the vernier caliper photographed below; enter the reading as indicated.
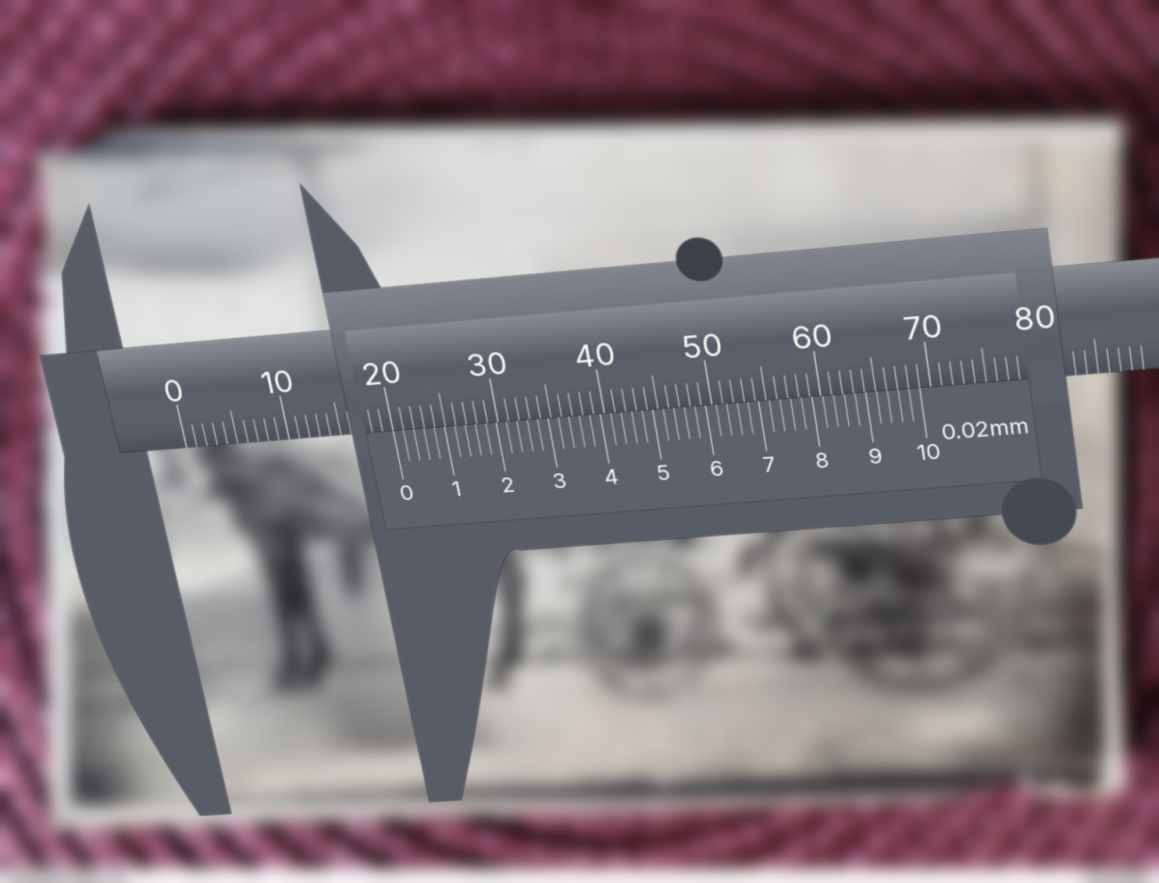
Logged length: 20.0 mm
